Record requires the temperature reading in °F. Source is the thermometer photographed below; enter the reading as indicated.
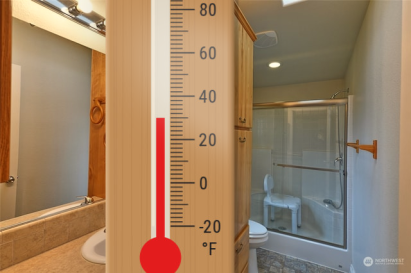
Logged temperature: 30 °F
